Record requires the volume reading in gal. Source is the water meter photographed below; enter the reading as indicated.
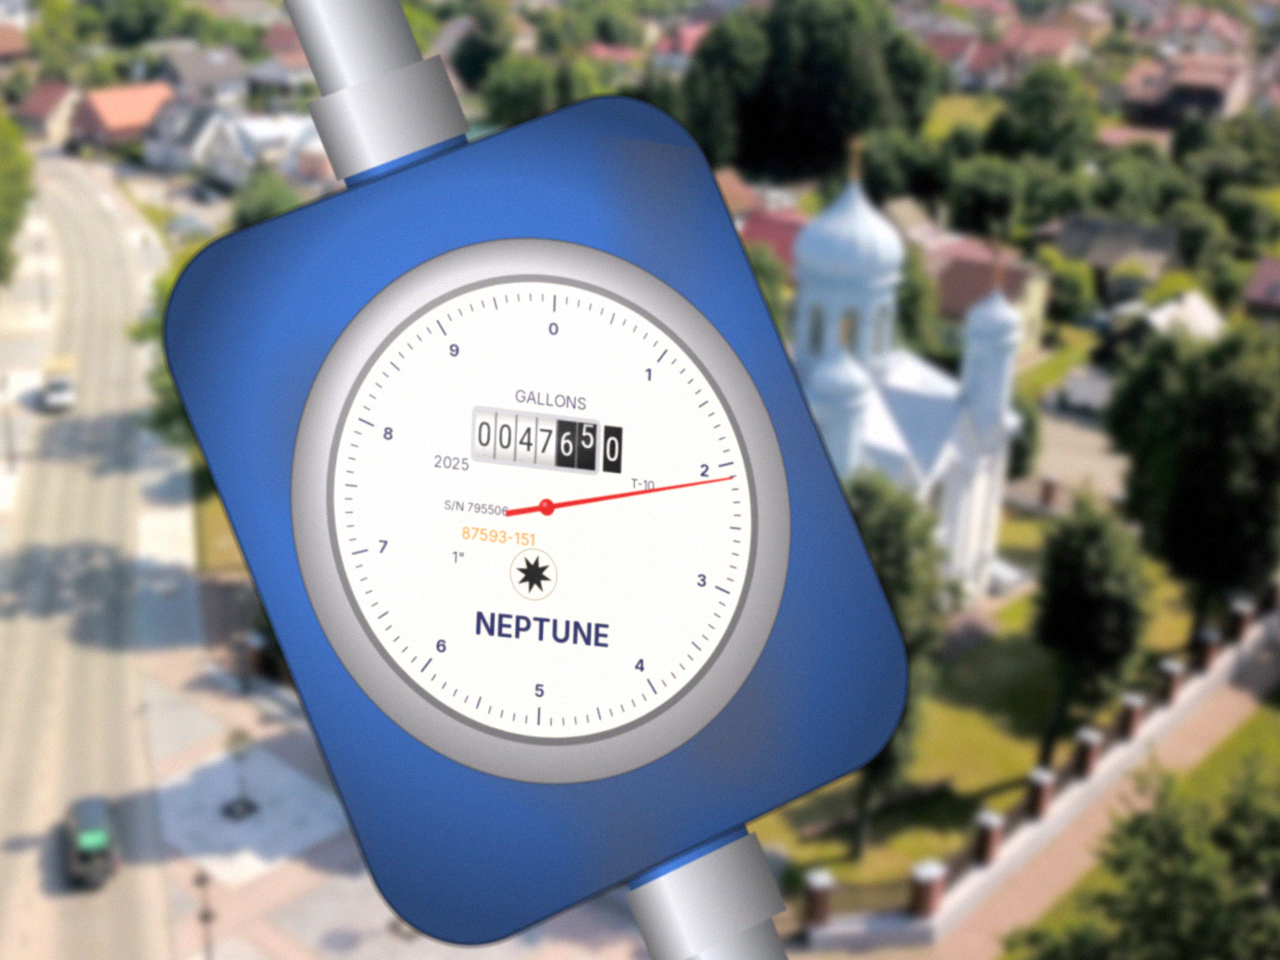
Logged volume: 47652.1 gal
